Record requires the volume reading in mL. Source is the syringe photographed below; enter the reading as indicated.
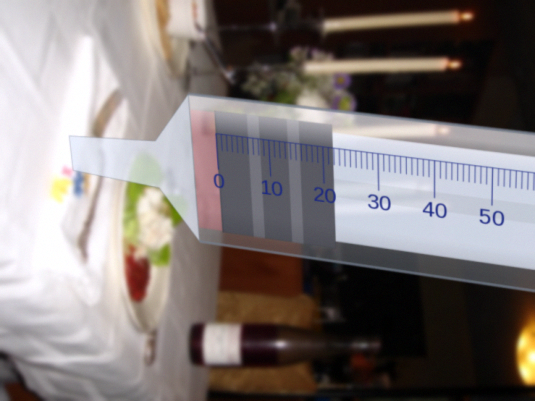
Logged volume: 0 mL
